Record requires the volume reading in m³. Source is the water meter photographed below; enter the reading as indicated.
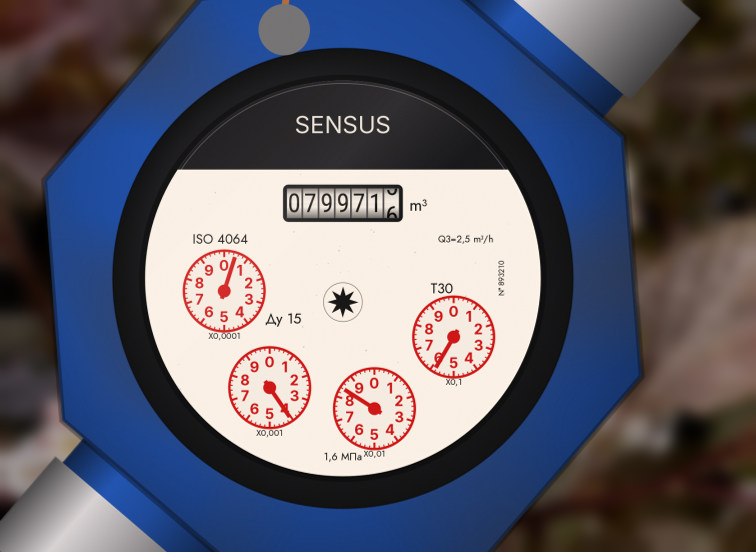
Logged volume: 799715.5840 m³
